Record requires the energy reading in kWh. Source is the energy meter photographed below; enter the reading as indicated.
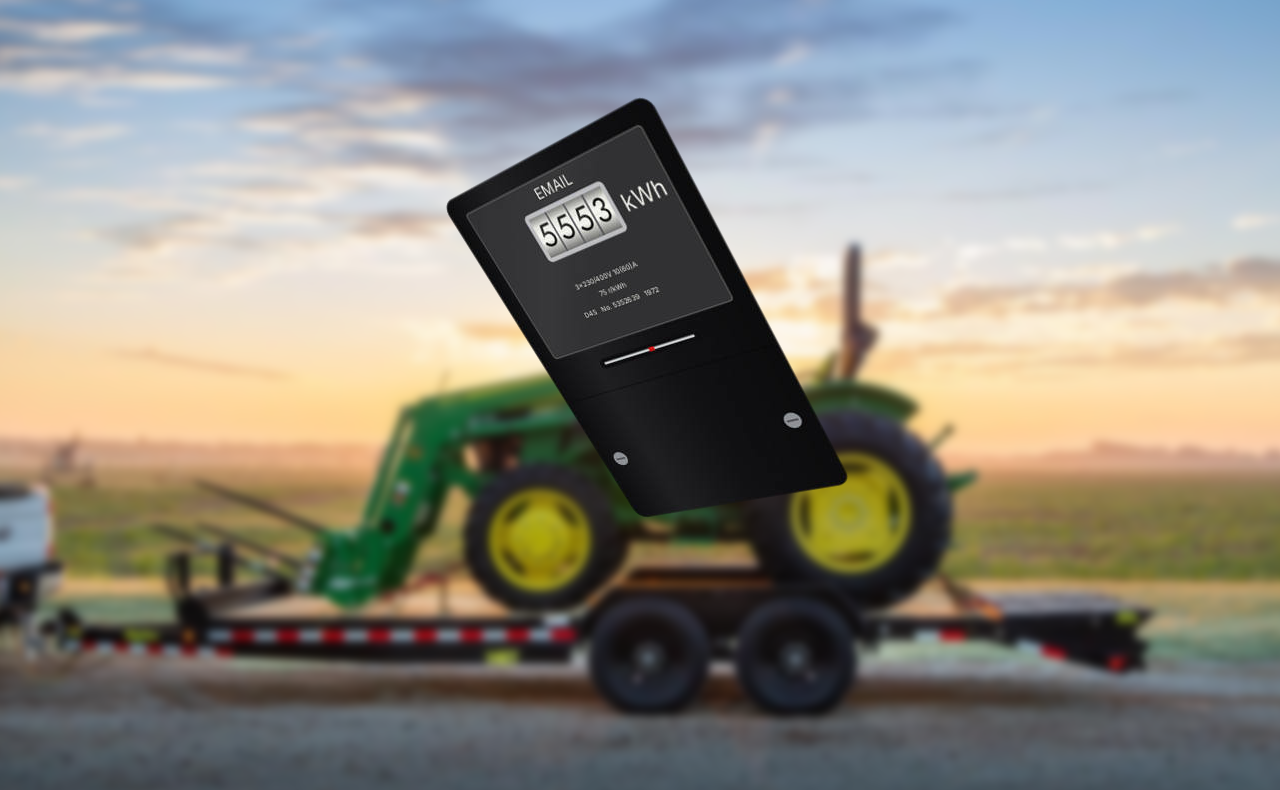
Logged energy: 5553 kWh
